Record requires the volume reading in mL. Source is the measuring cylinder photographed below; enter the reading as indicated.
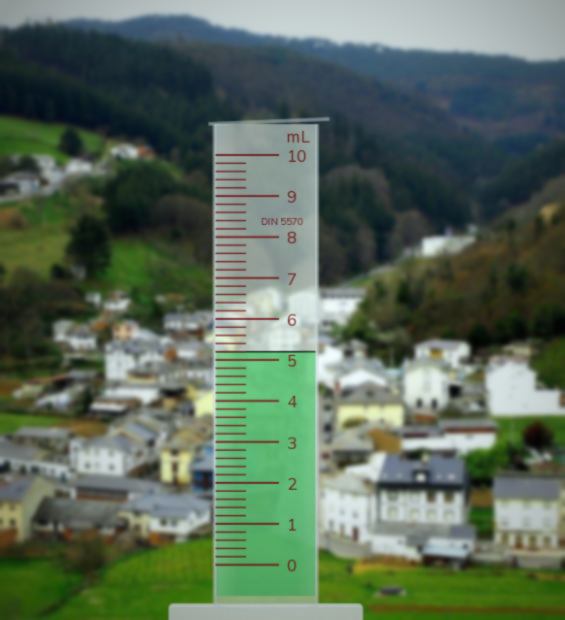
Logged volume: 5.2 mL
